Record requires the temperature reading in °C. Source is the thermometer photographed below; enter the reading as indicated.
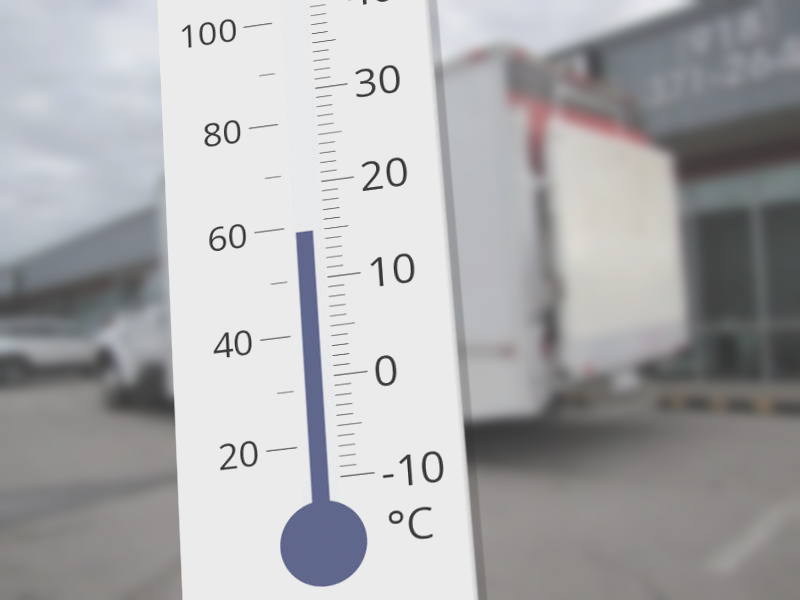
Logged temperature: 15 °C
